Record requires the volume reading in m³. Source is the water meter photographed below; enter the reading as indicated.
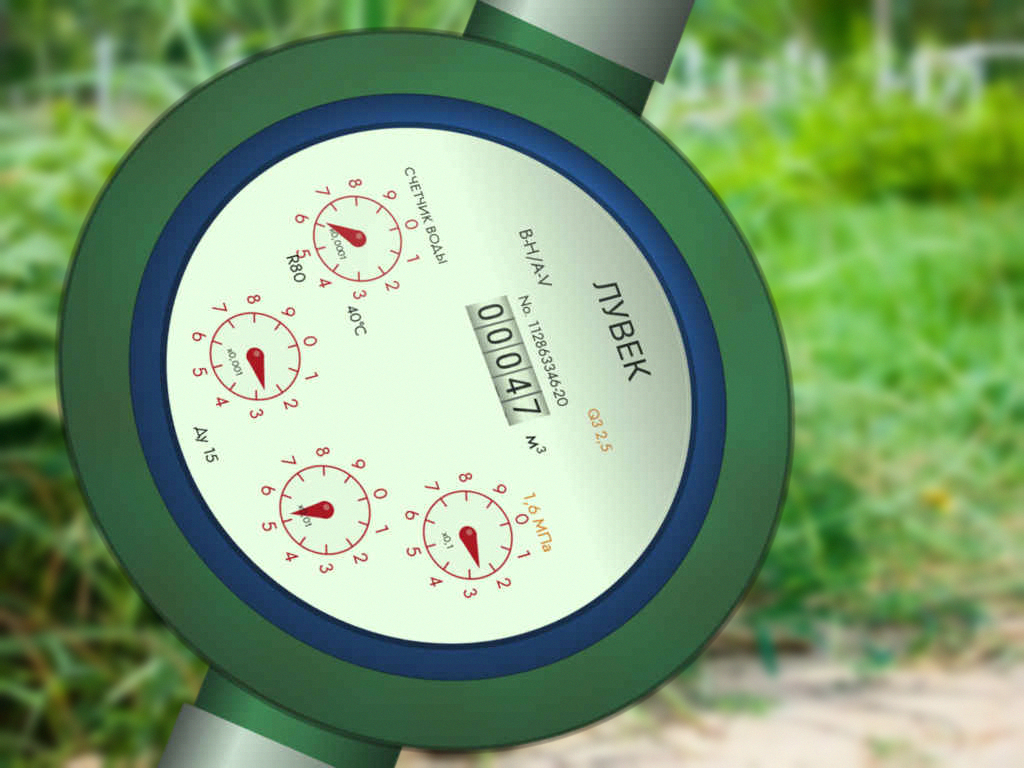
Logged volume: 47.2526 m³
